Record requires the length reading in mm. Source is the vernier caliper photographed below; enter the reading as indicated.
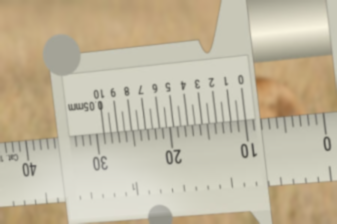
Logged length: 10.0 mm
